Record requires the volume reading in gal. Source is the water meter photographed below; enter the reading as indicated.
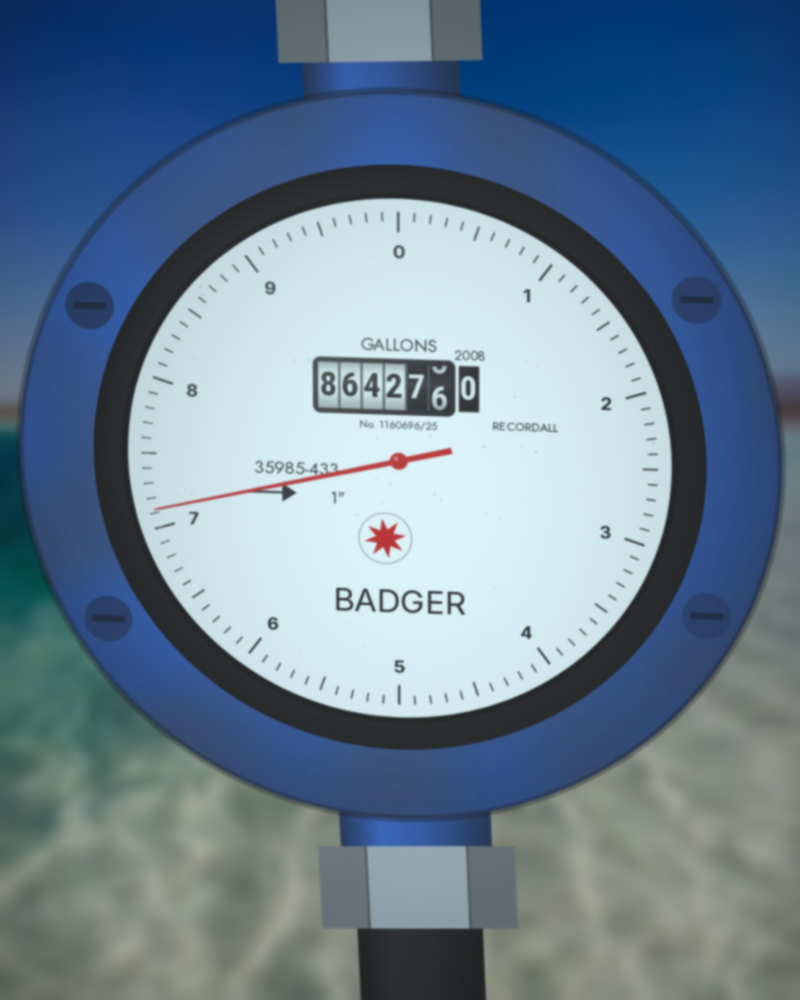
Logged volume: 8642757.1 gal
